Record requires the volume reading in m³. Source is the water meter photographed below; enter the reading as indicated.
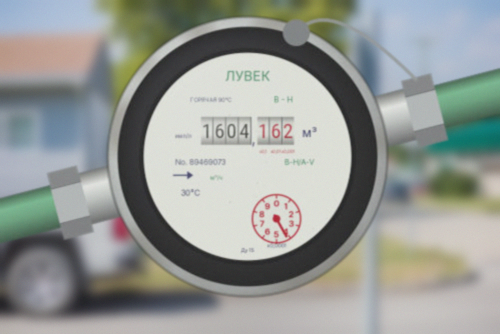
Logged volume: 1604.1624 m³
